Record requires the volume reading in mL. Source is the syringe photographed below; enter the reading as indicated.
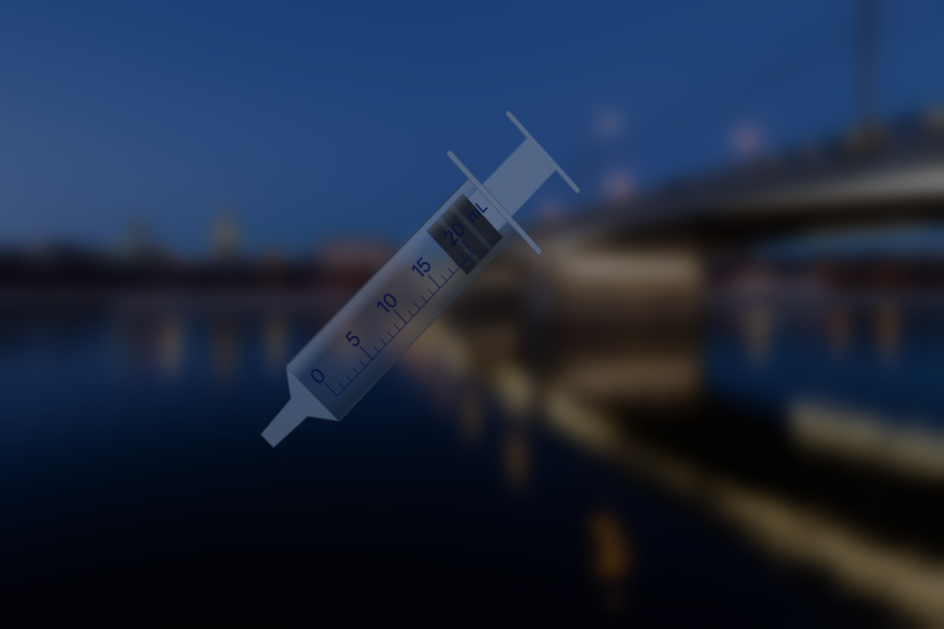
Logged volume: 18 mL
